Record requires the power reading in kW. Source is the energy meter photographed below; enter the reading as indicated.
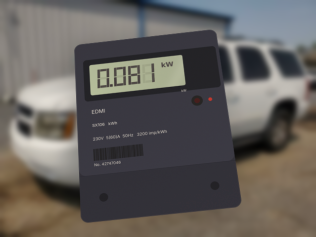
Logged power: 0.081 kW
